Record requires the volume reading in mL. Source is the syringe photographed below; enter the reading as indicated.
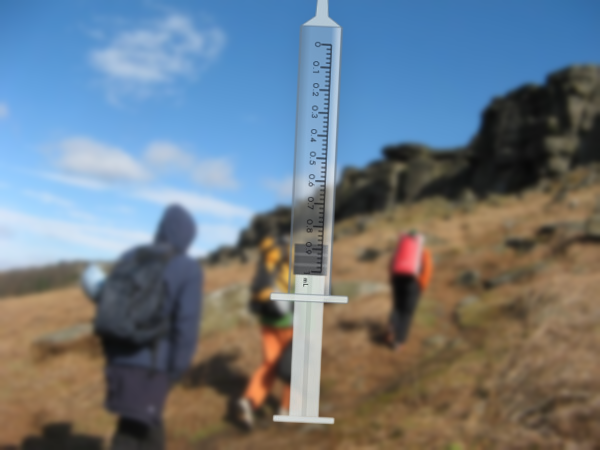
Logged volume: 0.88 mL
